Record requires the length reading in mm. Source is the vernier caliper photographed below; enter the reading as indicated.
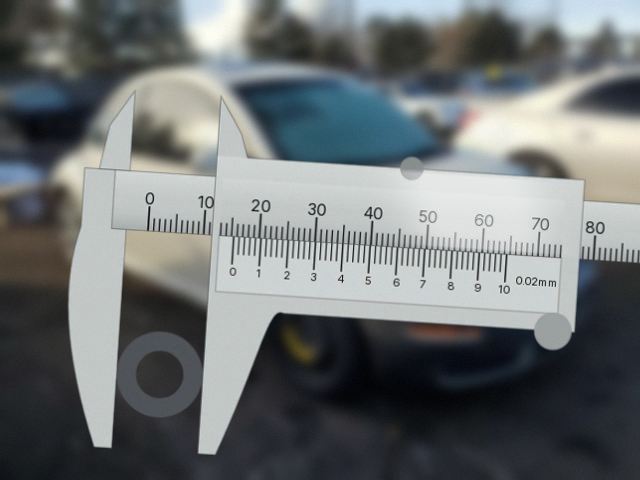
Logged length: 15.4 mm
